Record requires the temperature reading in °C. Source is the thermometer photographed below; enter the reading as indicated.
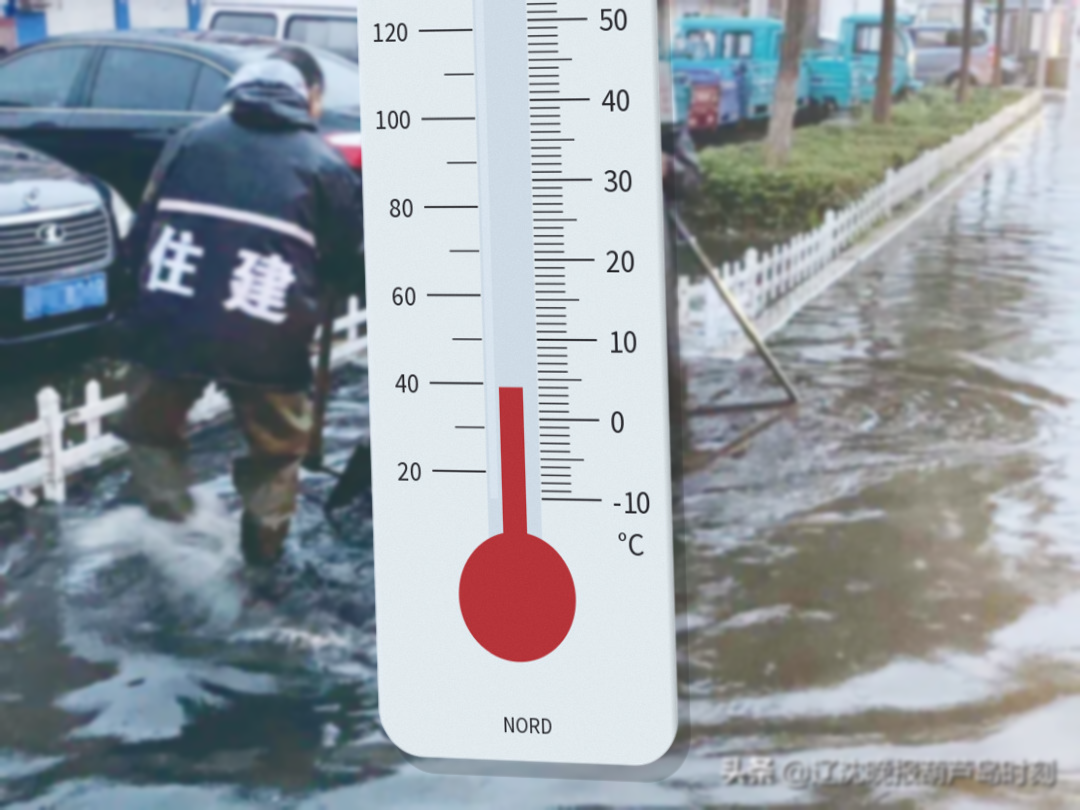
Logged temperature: 4 °C
